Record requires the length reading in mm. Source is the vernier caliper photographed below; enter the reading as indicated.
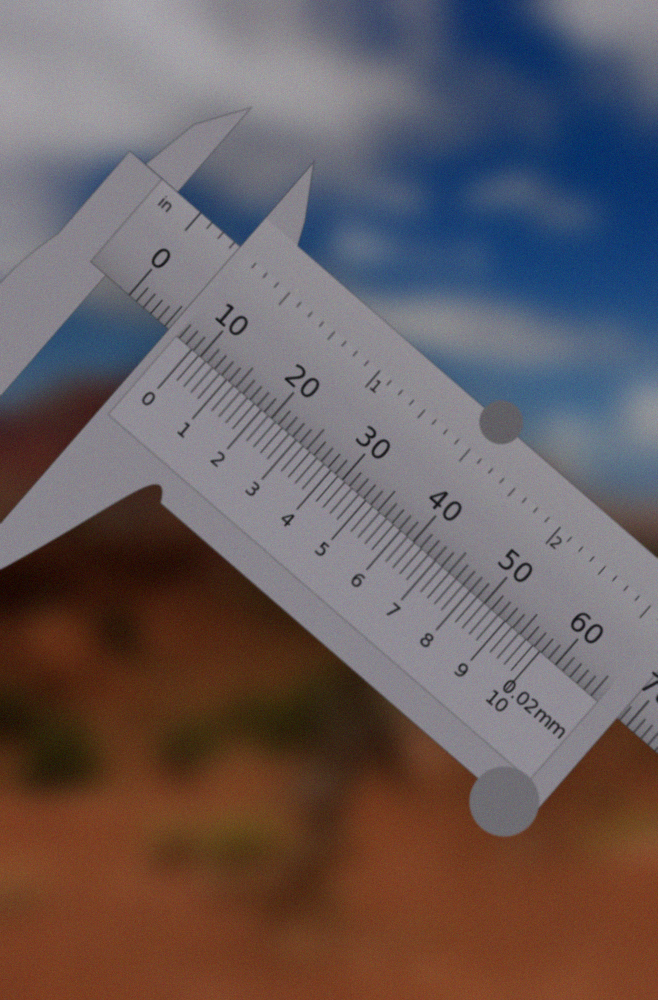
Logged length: 8.8 mm
